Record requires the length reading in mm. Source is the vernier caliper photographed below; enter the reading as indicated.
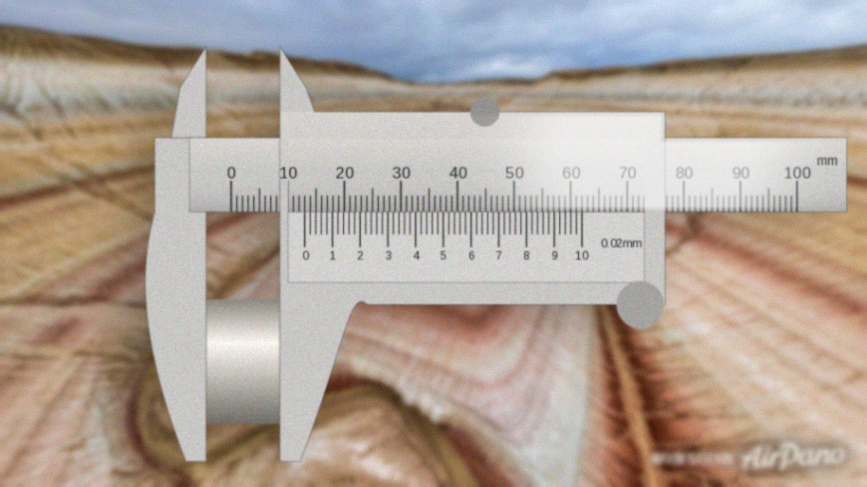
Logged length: 13.0 mm
